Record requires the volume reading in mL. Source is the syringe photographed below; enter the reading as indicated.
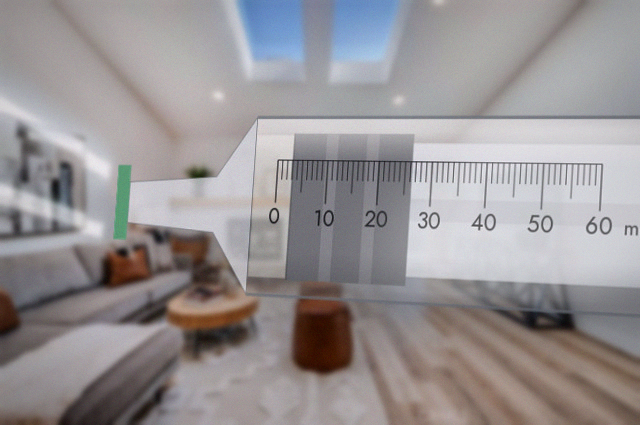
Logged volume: 3 mL
